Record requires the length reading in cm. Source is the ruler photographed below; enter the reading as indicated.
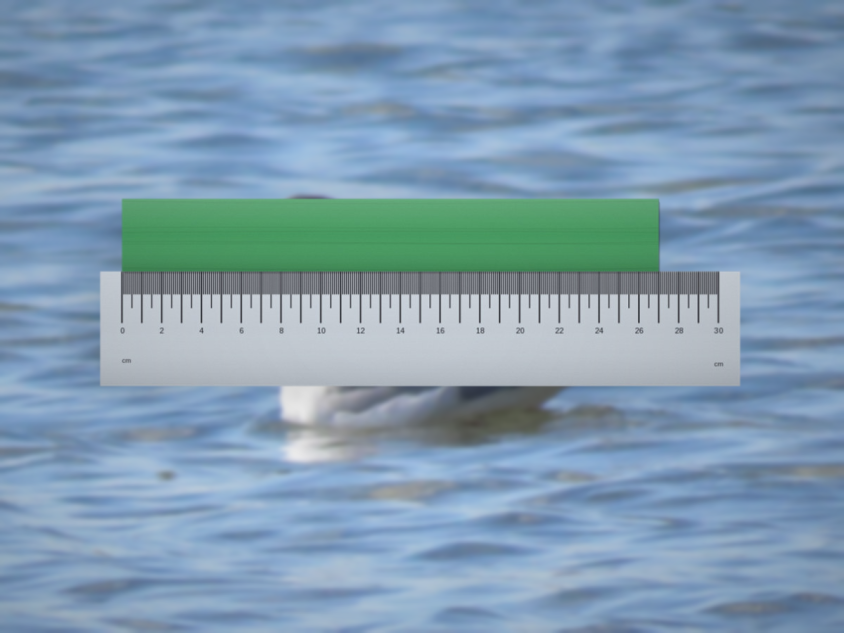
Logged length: 27 cm
